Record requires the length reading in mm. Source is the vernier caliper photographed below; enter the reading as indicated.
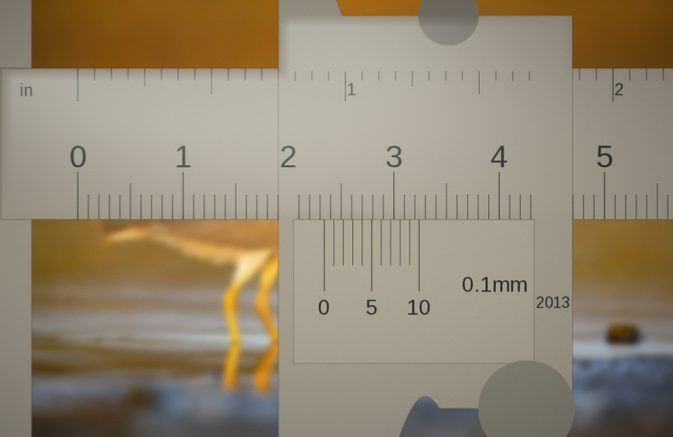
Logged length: 23.4 mm
